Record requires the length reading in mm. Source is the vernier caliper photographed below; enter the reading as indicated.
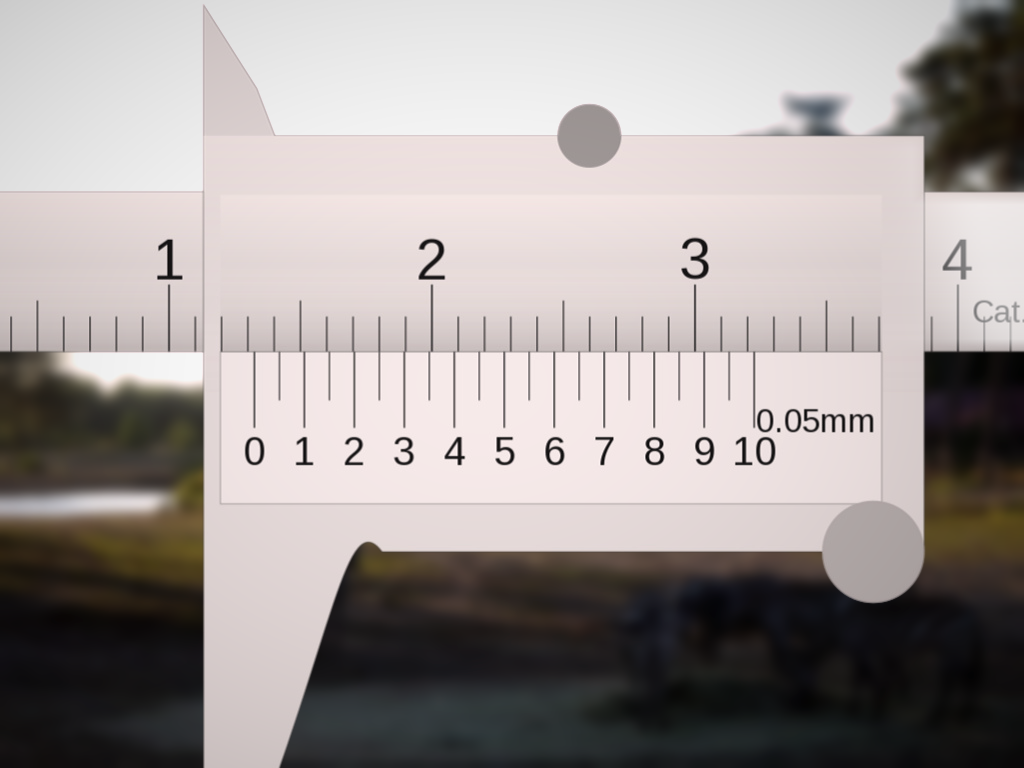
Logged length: 13.25 mm
